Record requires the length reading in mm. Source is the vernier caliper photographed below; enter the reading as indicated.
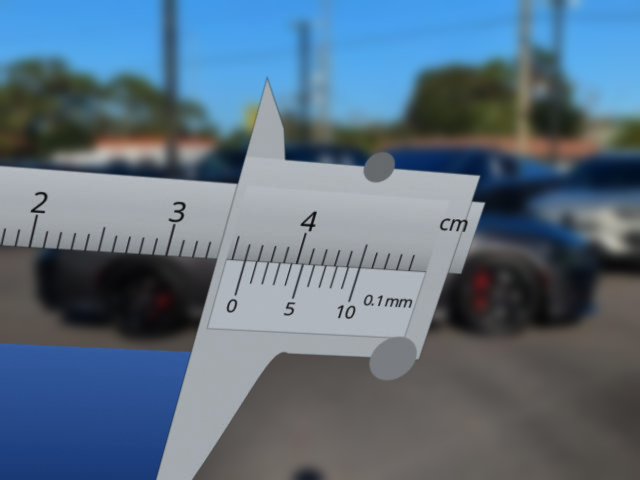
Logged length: 36.0 mm
